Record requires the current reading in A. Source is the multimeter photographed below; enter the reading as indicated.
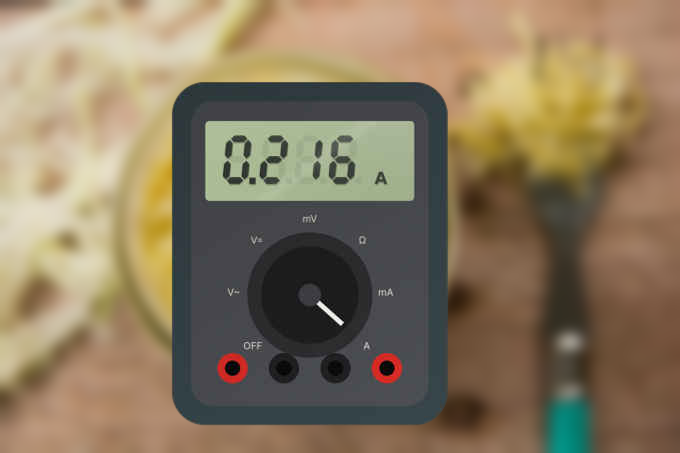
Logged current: 0.216 A
